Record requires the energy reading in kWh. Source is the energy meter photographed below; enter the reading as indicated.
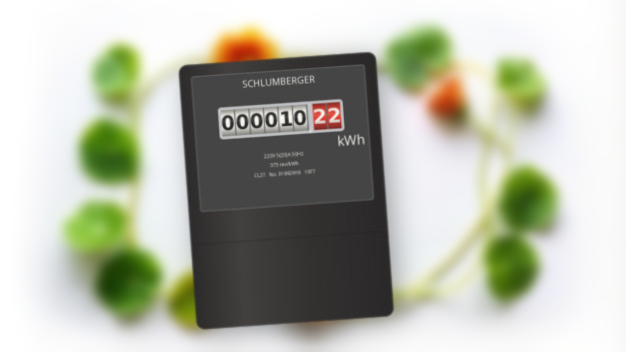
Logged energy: 10.22 kWh
